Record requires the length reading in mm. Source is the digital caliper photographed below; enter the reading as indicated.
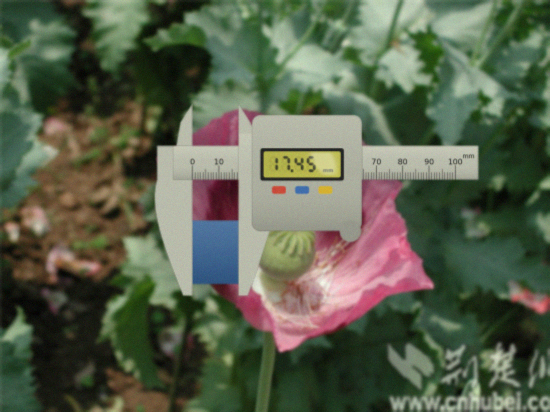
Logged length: 17.45 mm
